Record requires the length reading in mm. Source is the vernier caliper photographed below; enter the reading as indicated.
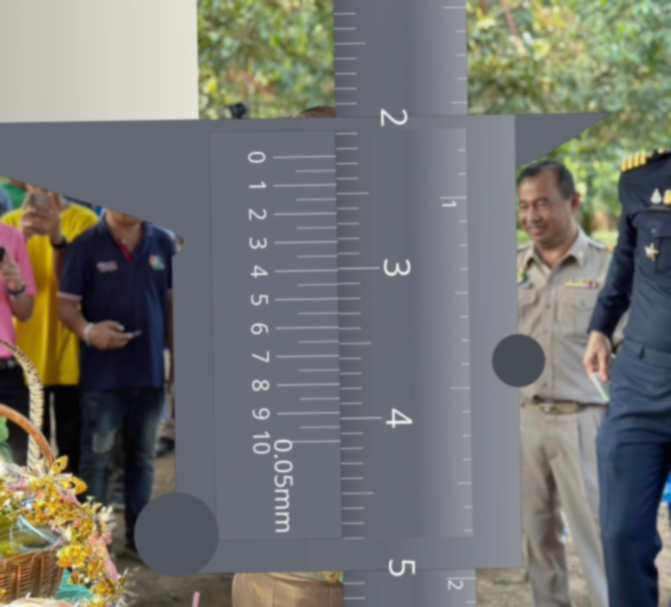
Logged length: 22.5 mm
